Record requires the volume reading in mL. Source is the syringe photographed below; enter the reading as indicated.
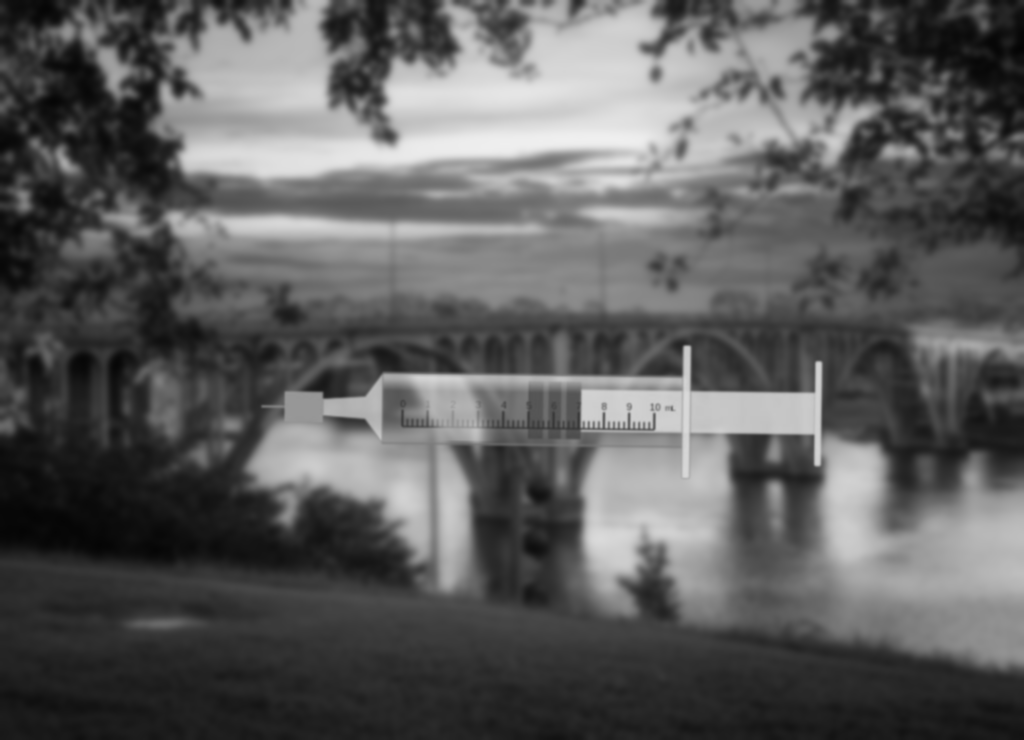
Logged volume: 5 mL
